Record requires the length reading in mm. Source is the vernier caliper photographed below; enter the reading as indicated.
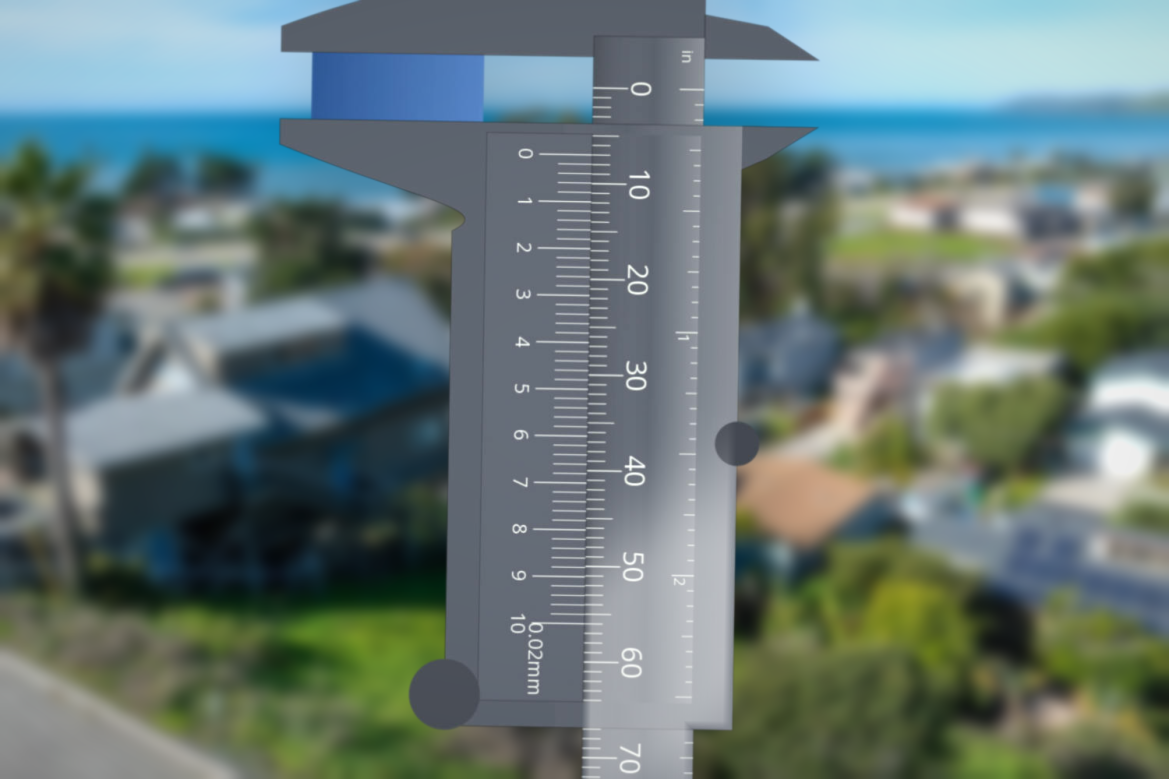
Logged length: 7.0 mm
